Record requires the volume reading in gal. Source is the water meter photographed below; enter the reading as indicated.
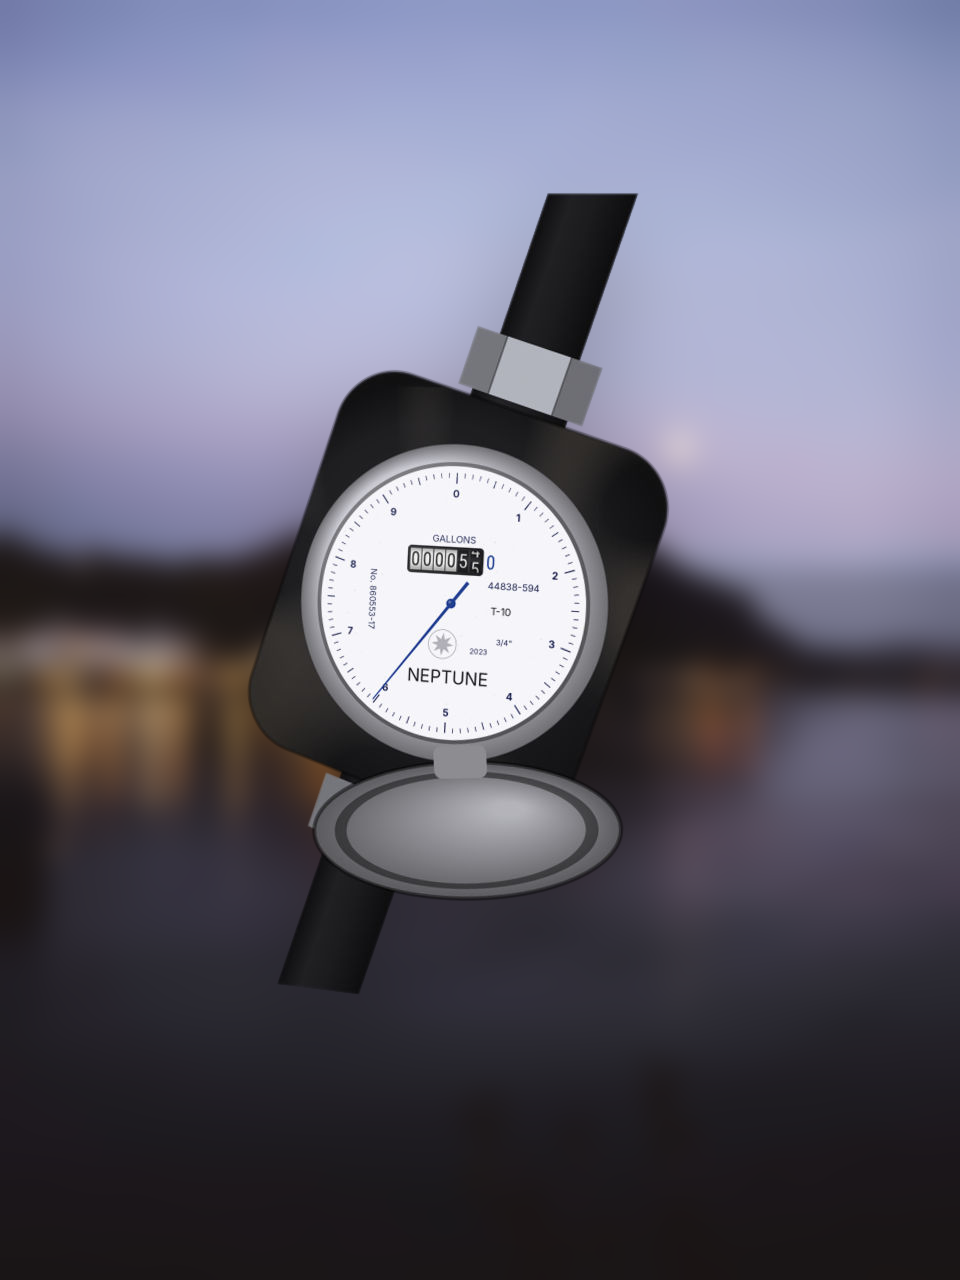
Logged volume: 546.0 gal
